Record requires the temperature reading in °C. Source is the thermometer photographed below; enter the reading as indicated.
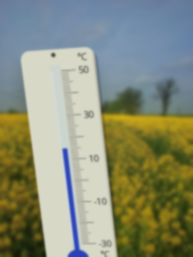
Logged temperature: 15 °C
